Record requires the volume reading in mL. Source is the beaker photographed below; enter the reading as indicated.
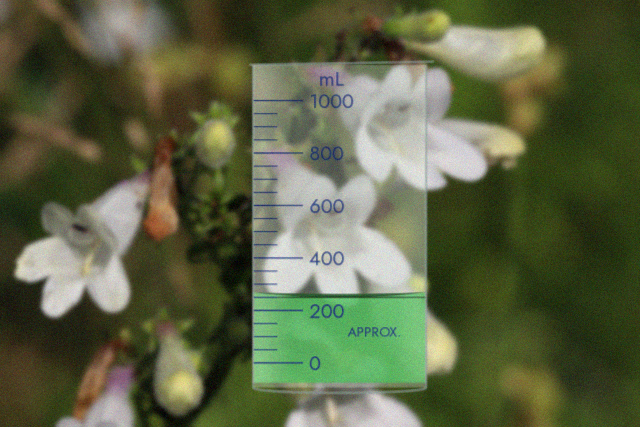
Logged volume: 250 mL
